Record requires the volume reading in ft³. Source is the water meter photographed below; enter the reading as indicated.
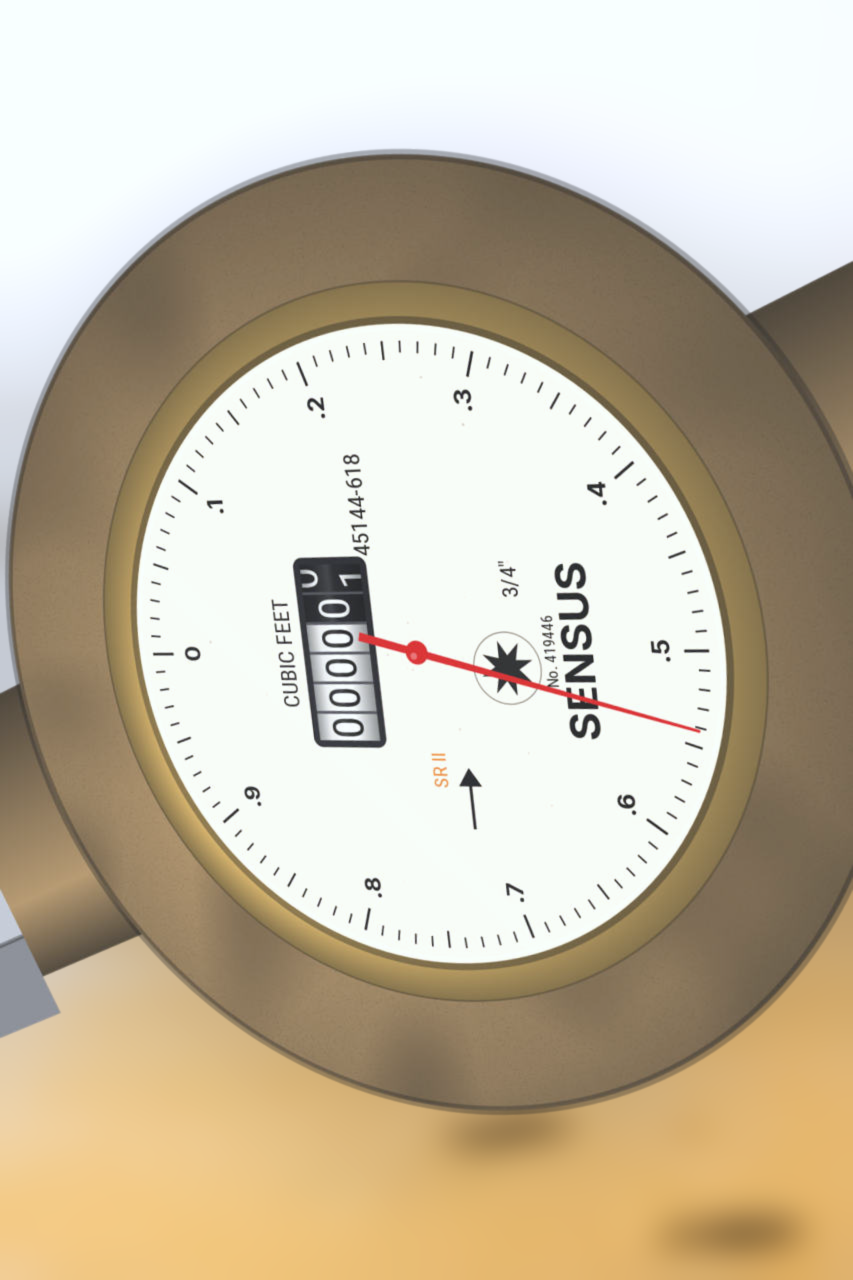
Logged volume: 0.54 ft³
